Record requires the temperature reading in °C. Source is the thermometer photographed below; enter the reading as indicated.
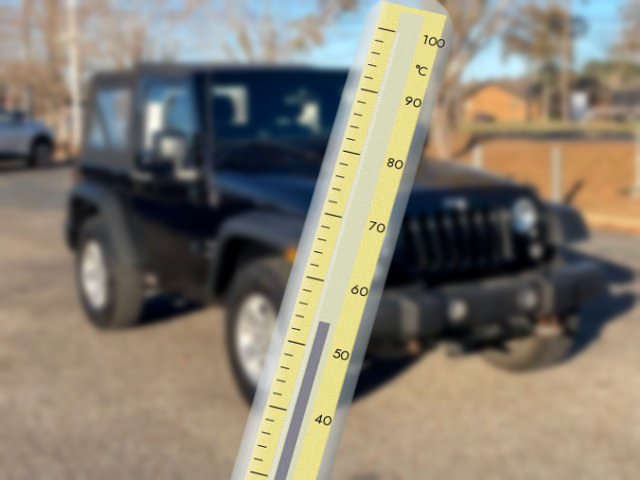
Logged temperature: 54 °C
